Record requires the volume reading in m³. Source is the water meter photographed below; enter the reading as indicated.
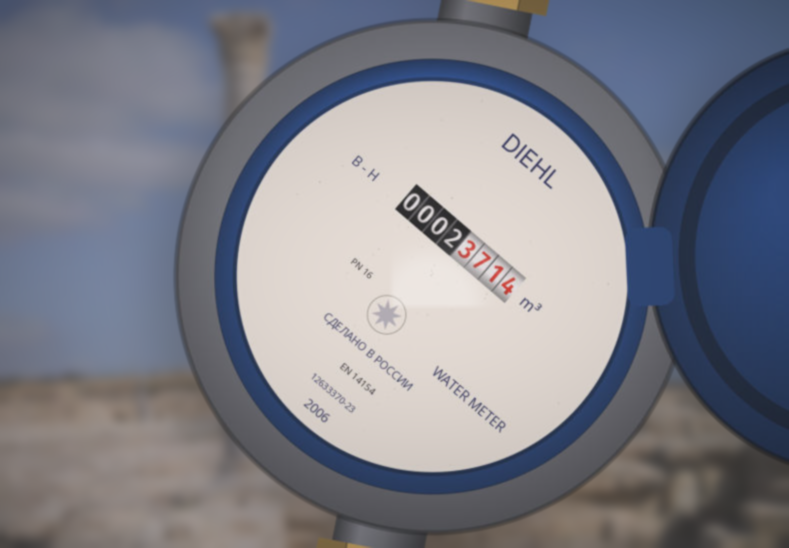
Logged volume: 2.3714 m³
